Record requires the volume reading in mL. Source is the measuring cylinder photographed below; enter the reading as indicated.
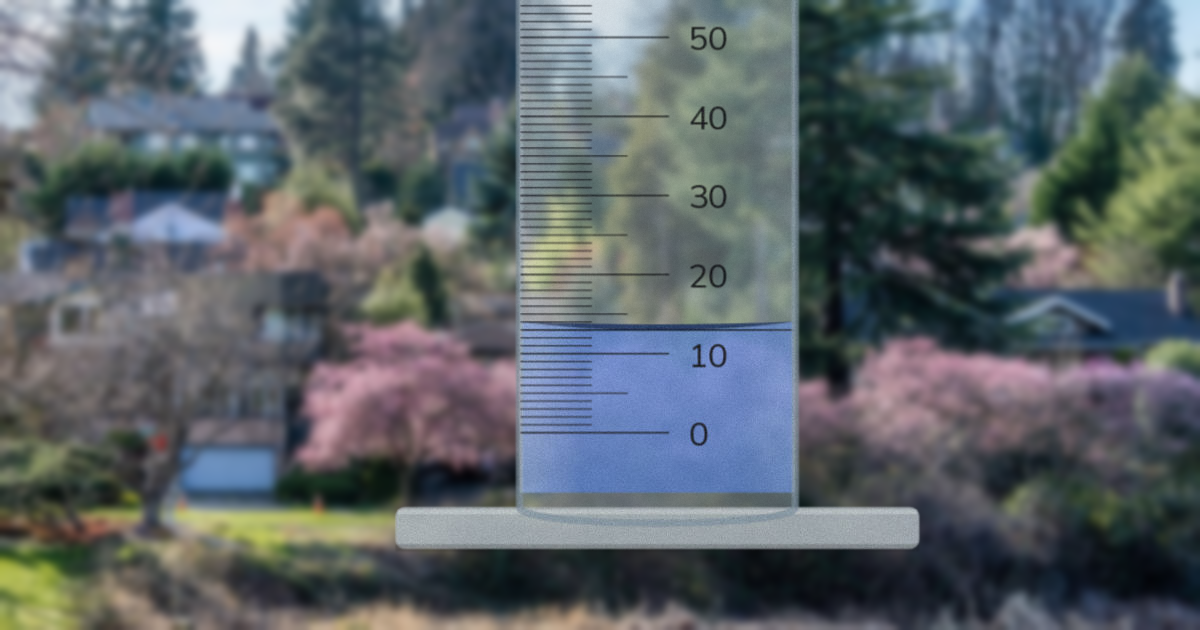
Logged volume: 13 mL
